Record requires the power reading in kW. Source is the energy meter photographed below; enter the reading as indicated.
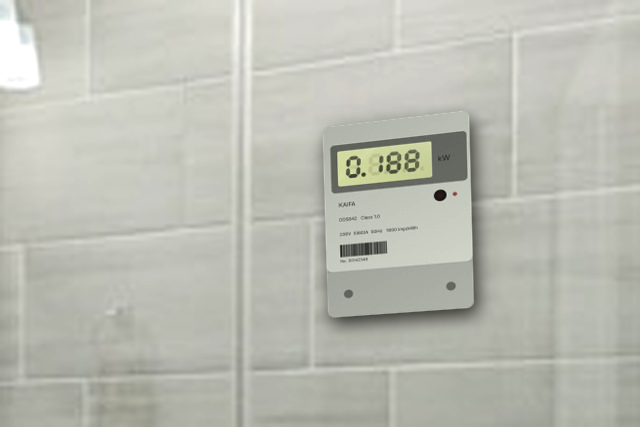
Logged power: 0.188 kW
